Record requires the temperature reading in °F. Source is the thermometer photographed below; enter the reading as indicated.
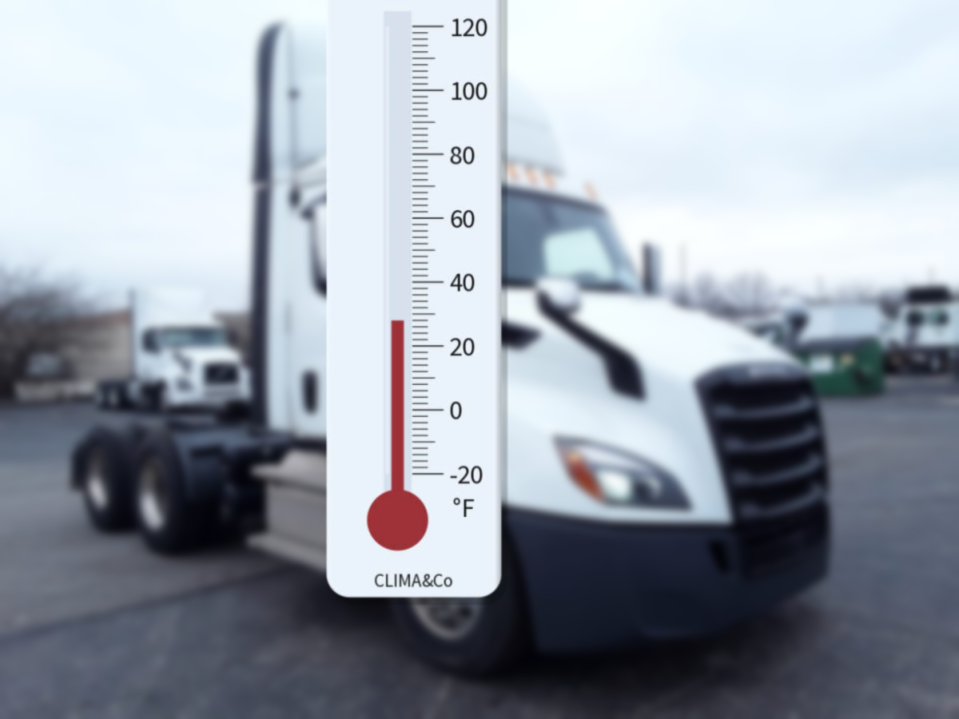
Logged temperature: 28 °F
